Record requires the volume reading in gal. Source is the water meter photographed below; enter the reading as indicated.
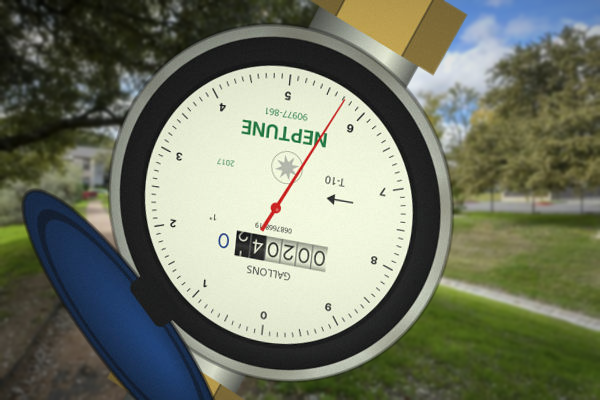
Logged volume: 20415.7 gal
